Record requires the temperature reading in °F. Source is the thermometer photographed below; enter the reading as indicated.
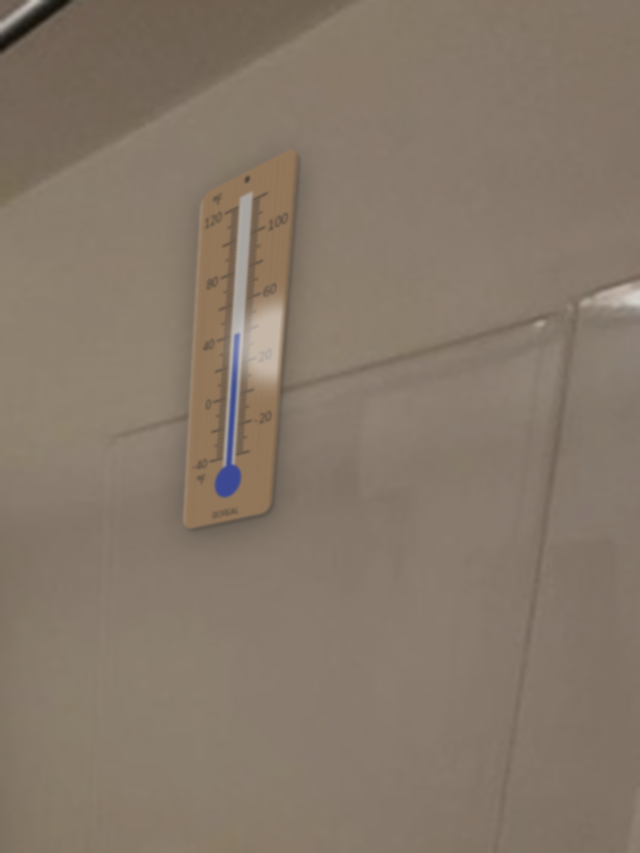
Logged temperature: 40 °F
